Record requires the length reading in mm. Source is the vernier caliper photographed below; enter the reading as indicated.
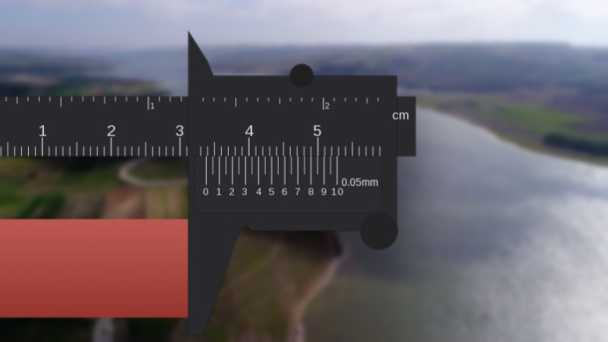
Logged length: 33.8 mm
